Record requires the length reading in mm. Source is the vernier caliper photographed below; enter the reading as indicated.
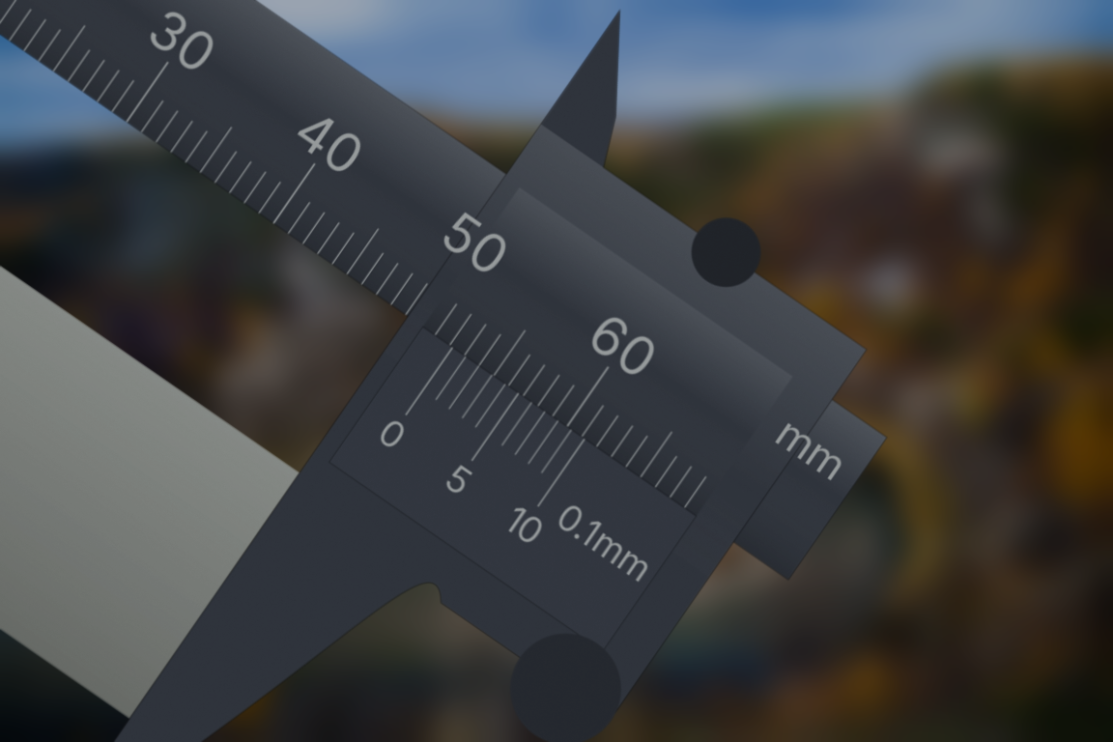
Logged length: 52.2 mm
